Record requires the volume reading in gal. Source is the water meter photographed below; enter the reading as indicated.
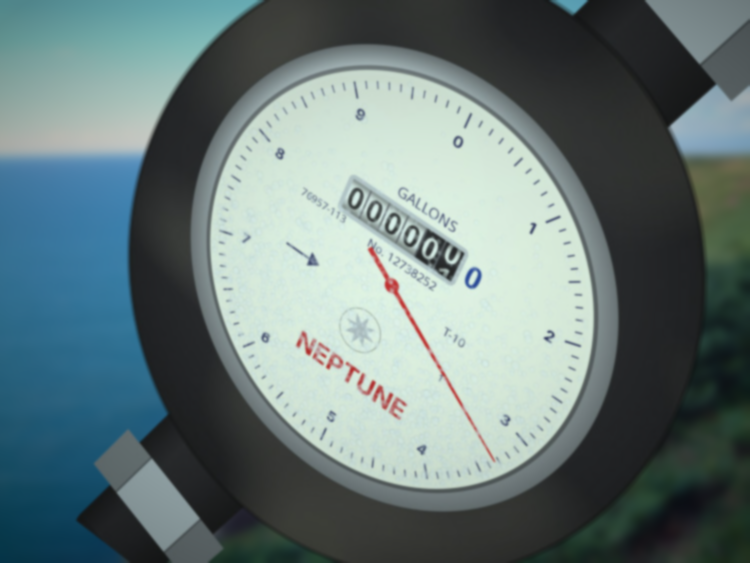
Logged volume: 3.3 gal
